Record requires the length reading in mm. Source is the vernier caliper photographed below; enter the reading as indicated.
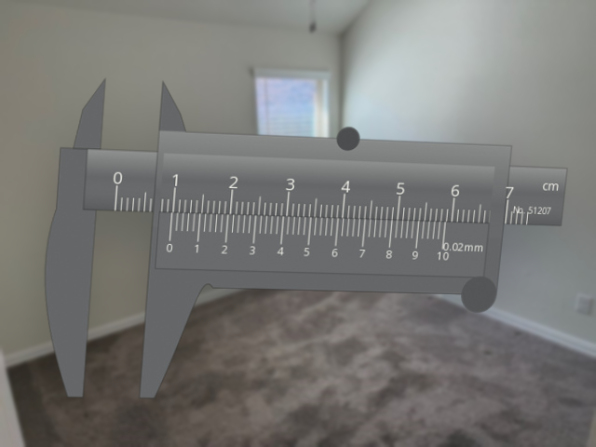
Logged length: 9.8 mm
